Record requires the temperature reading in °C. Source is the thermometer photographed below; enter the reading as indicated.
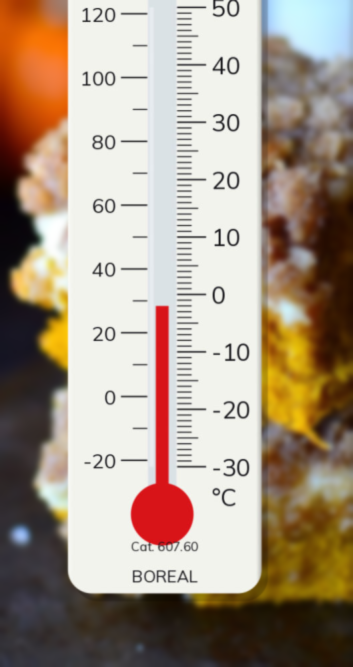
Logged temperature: -2 °C
